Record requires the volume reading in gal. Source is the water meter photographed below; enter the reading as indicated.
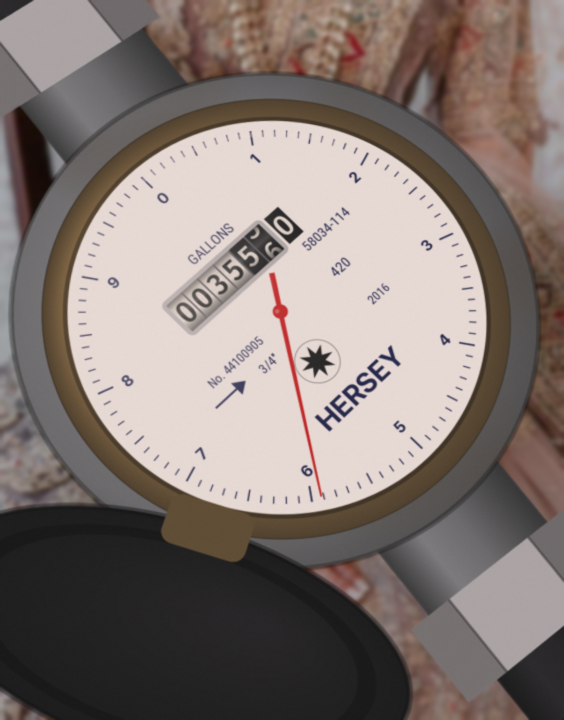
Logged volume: 35555.9 gal
